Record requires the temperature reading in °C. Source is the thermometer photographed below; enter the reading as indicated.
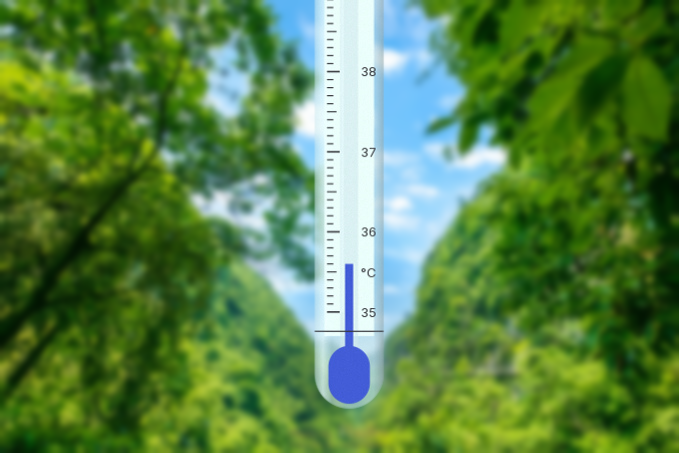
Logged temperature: 35.6 °C
